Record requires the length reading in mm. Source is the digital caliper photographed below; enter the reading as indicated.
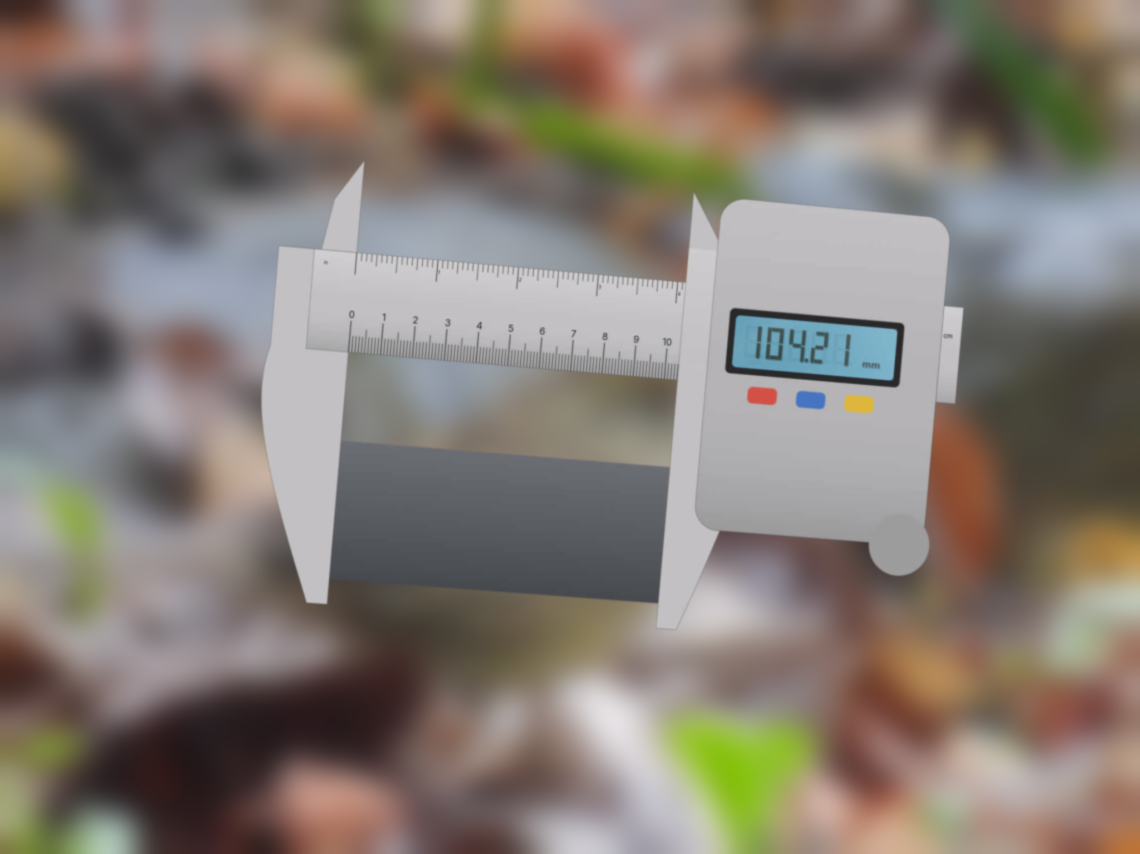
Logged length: 104.21 mm
